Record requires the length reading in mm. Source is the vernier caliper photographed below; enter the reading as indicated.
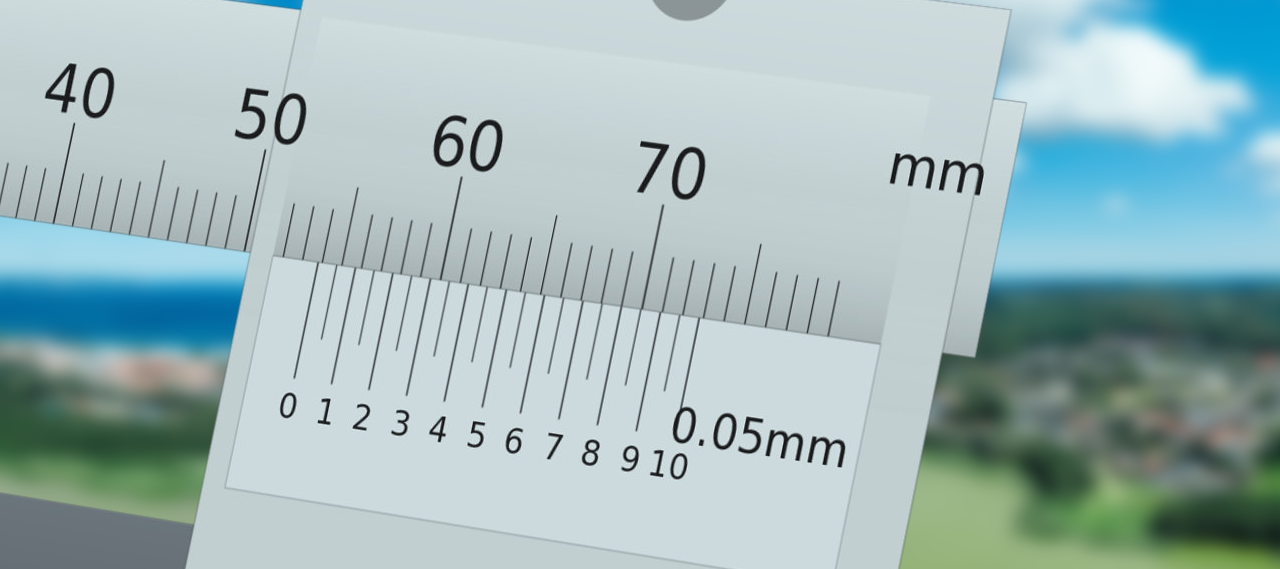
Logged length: 53.8 mm
